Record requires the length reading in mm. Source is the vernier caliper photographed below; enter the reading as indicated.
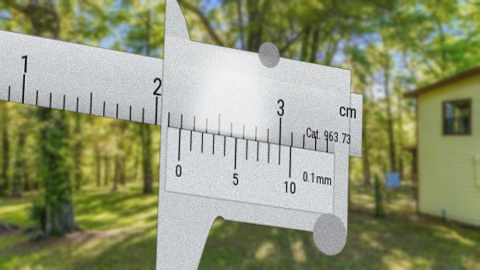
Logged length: 21.9 mm
